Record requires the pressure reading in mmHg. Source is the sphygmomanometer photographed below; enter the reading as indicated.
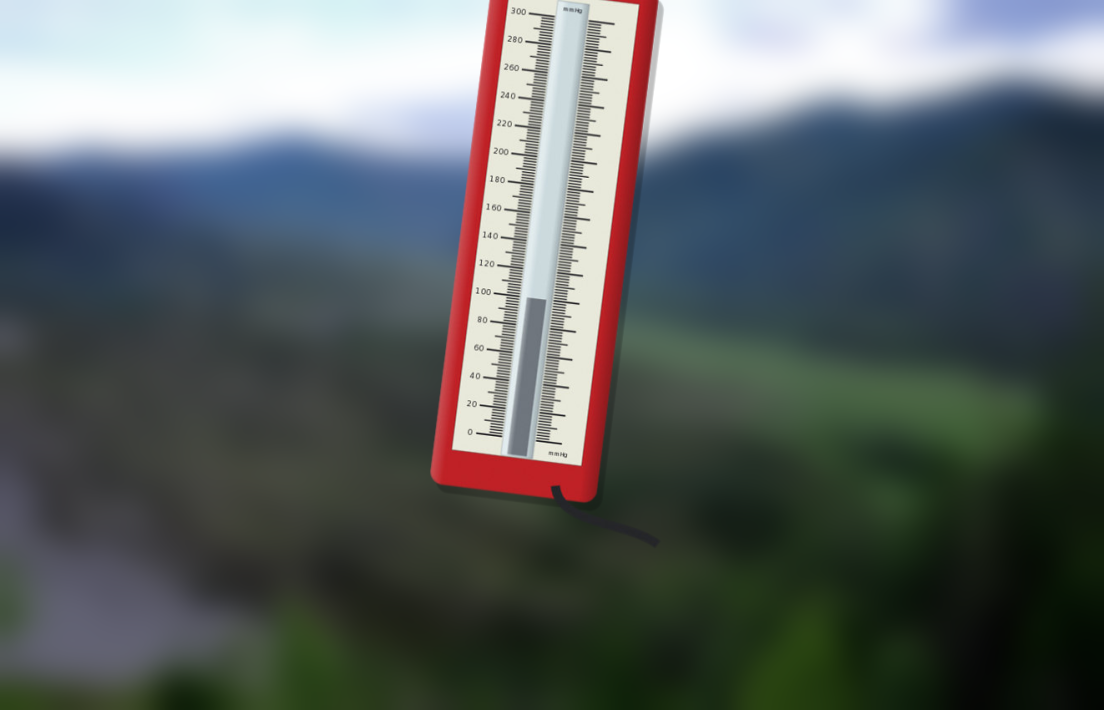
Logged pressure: 100 mmHg
